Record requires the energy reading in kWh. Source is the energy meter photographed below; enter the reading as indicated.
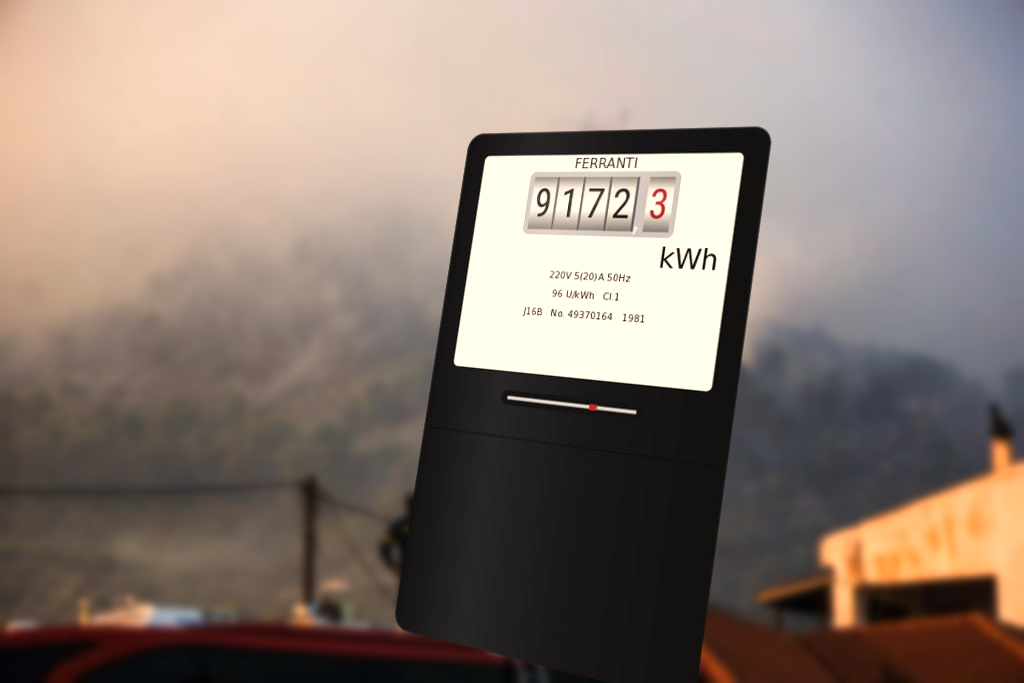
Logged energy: 9172.3 kWh
